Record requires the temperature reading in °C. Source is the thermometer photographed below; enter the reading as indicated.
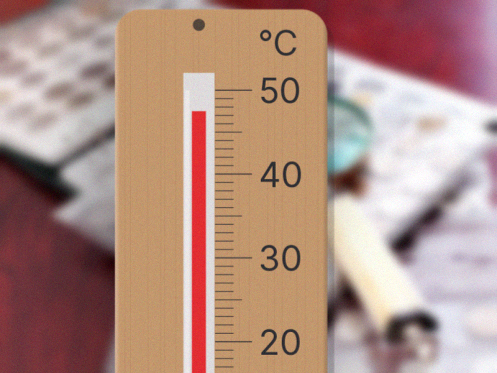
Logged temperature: 47.5 °C
